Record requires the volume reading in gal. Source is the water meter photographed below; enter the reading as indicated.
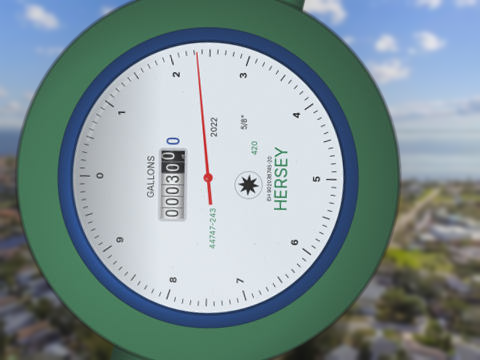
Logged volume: 3002.3 gal
